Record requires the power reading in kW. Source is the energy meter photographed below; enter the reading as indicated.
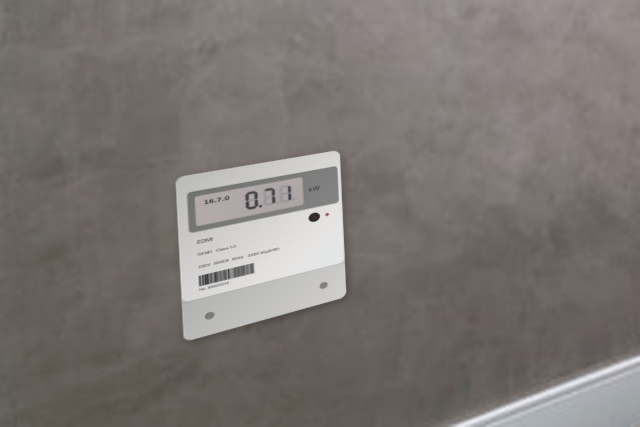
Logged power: 0.71 kW
